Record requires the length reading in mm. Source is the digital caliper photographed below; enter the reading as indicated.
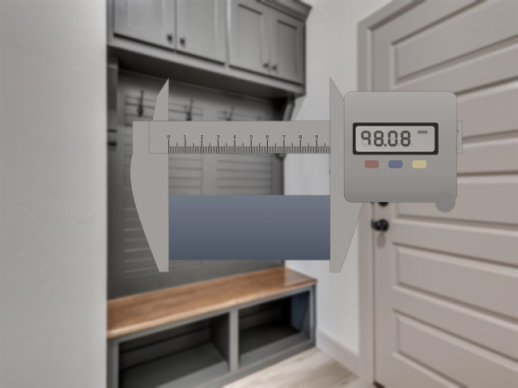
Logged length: 98.08 mm
